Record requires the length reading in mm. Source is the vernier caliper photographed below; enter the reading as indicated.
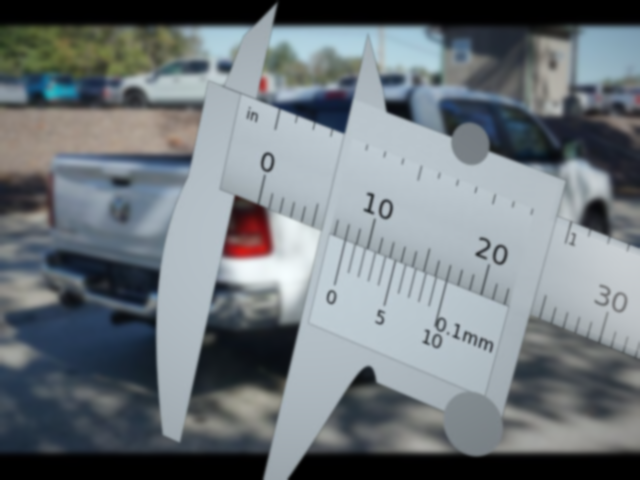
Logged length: 8.0 mm
